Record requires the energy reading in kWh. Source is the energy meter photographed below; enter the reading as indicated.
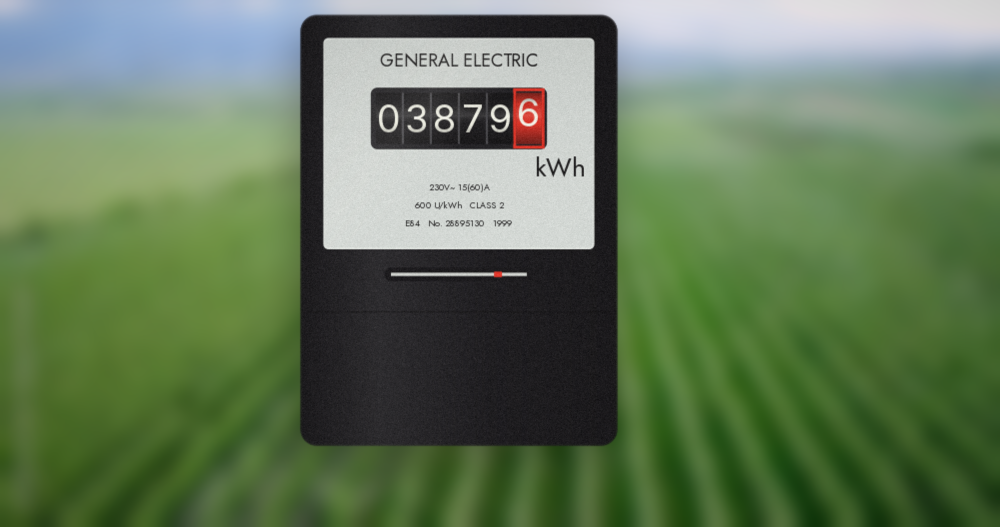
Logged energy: 3879.6 kWh
